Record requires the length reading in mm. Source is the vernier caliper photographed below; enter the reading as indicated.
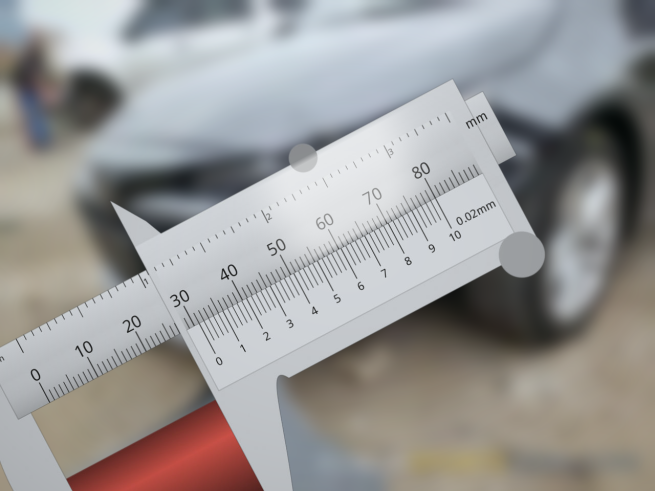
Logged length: 31.0 mm
